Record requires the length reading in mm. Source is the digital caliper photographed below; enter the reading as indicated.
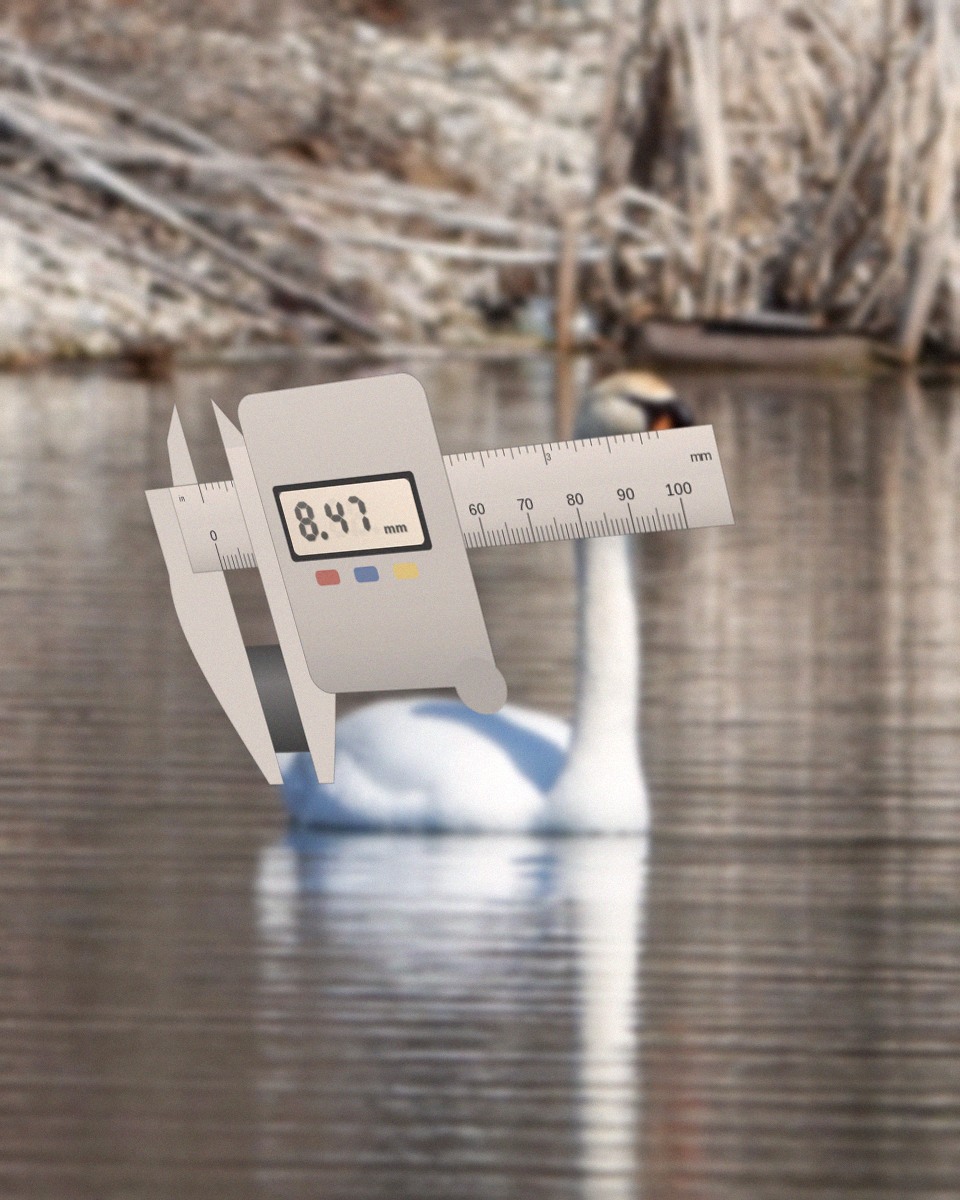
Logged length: 8.47 mm
